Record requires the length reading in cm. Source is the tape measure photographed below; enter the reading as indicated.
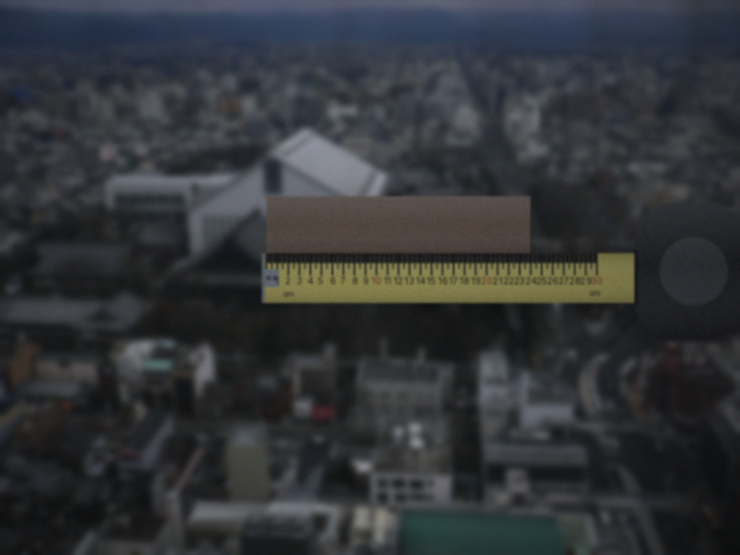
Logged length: 24 cm
